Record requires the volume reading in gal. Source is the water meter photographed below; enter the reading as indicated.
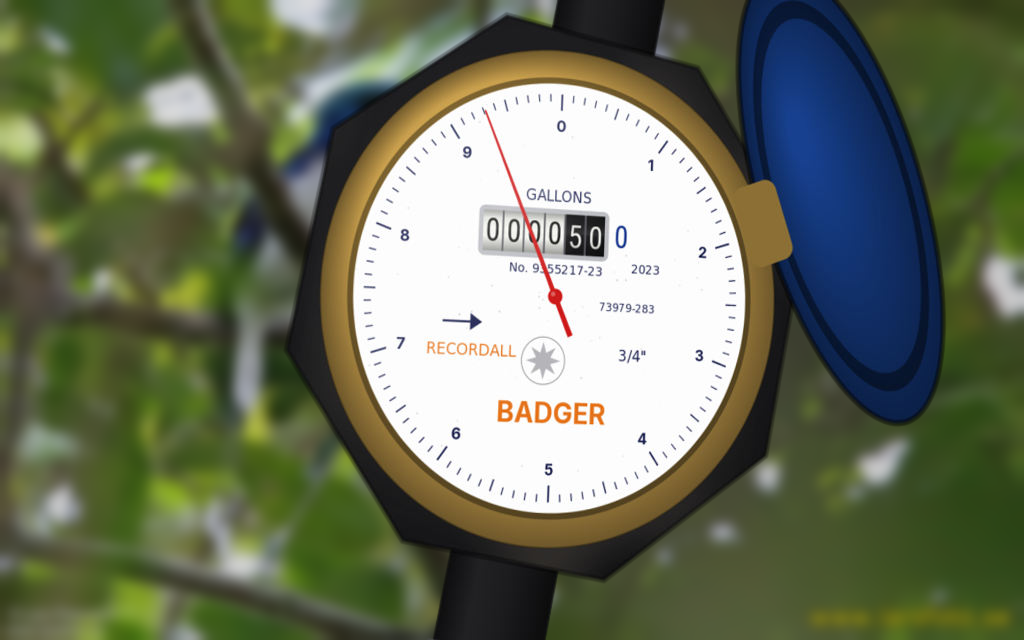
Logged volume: 499.3 gal
